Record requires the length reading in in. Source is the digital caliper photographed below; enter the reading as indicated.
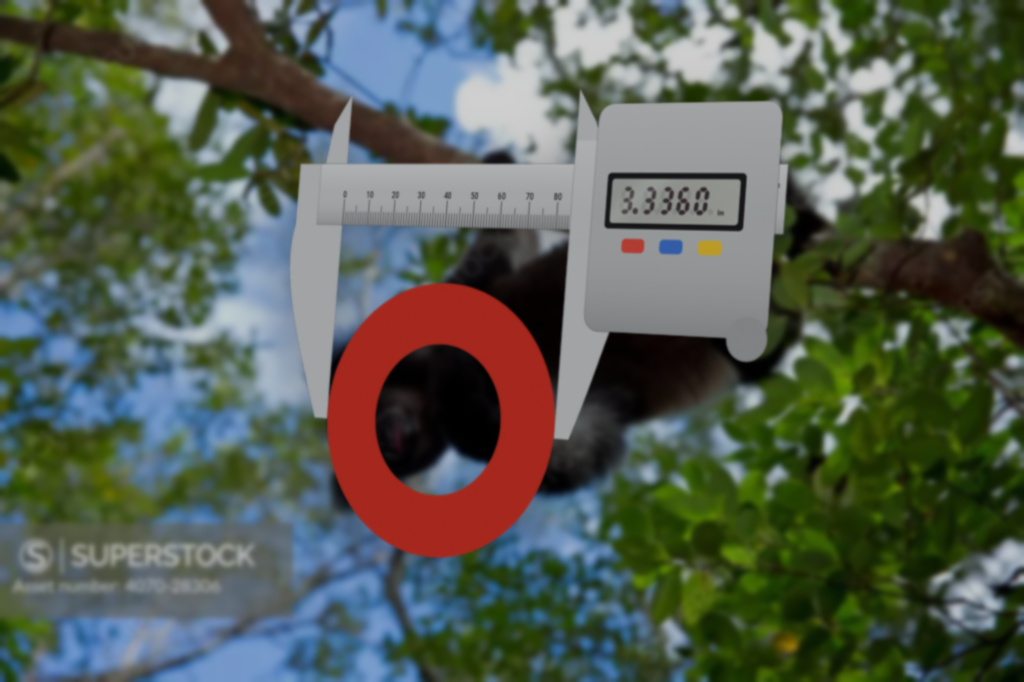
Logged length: 3.3360 in
